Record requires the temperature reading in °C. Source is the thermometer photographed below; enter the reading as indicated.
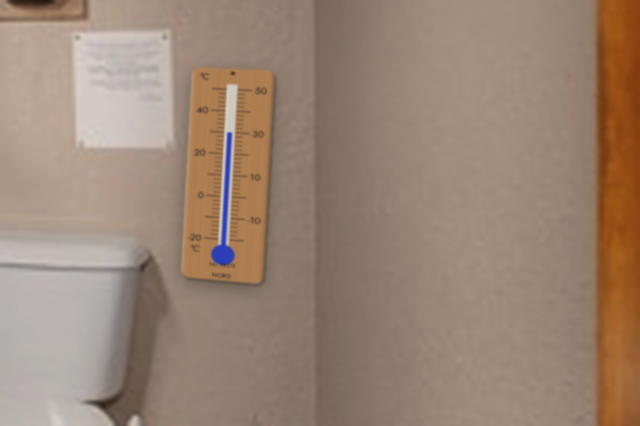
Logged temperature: 30 °C
